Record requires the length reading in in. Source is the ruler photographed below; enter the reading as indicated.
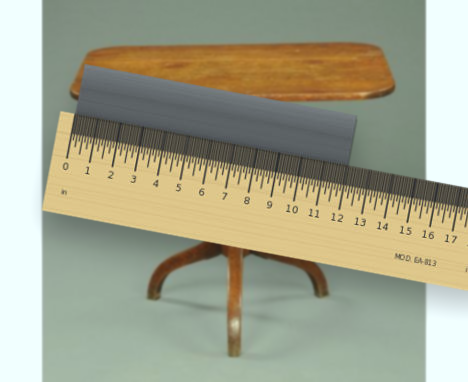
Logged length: 12 in
